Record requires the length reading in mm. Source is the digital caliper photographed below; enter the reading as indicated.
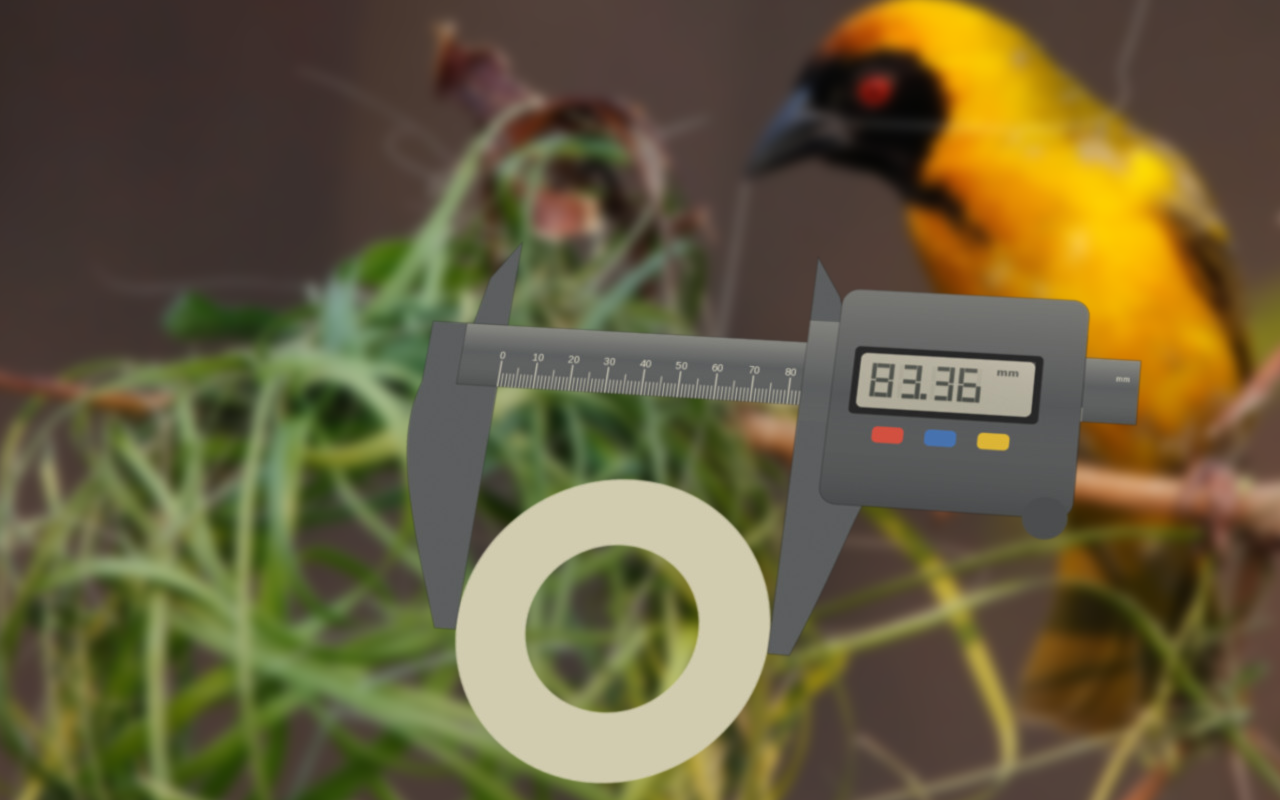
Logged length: 83.36 mm
